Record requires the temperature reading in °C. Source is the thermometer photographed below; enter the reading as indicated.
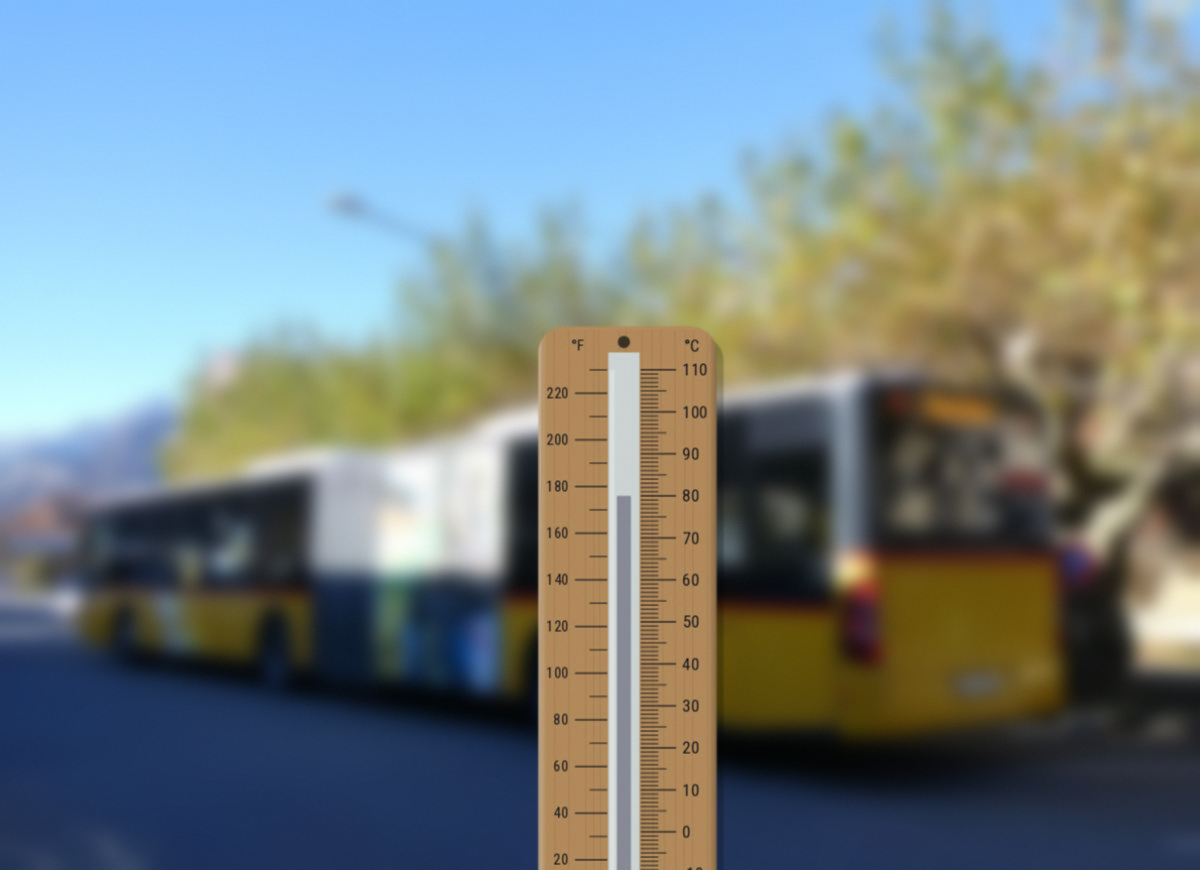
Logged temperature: 80 °C
